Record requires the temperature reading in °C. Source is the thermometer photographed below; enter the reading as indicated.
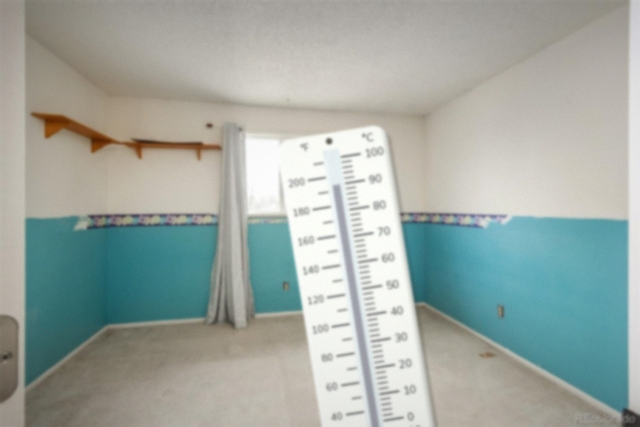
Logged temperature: 90 °C
